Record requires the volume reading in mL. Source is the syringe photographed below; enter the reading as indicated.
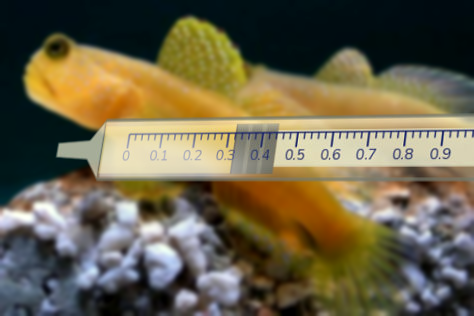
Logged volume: 0.32 mL
